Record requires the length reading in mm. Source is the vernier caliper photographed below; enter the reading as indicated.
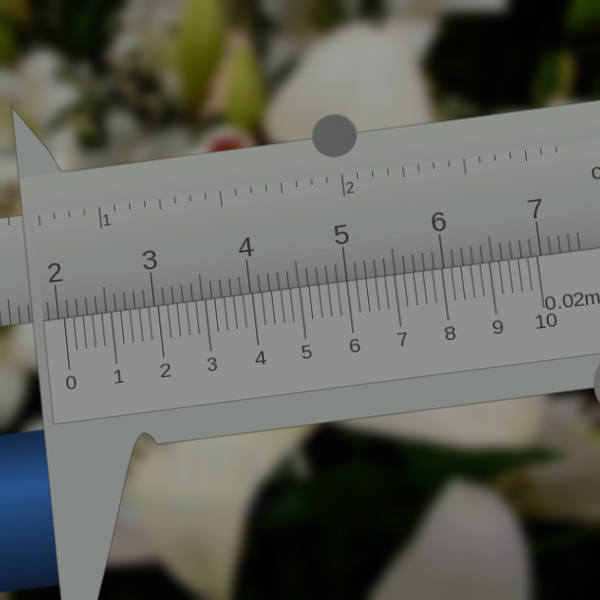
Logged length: 20.6 mm
